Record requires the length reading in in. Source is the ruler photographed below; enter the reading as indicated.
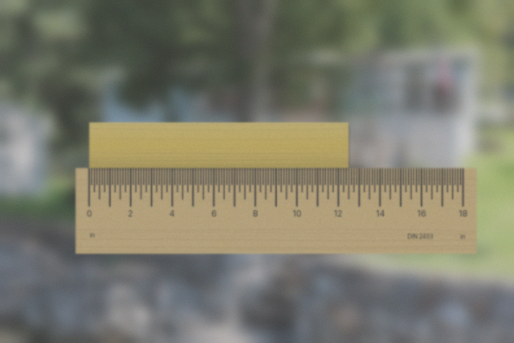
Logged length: 12.5 in
